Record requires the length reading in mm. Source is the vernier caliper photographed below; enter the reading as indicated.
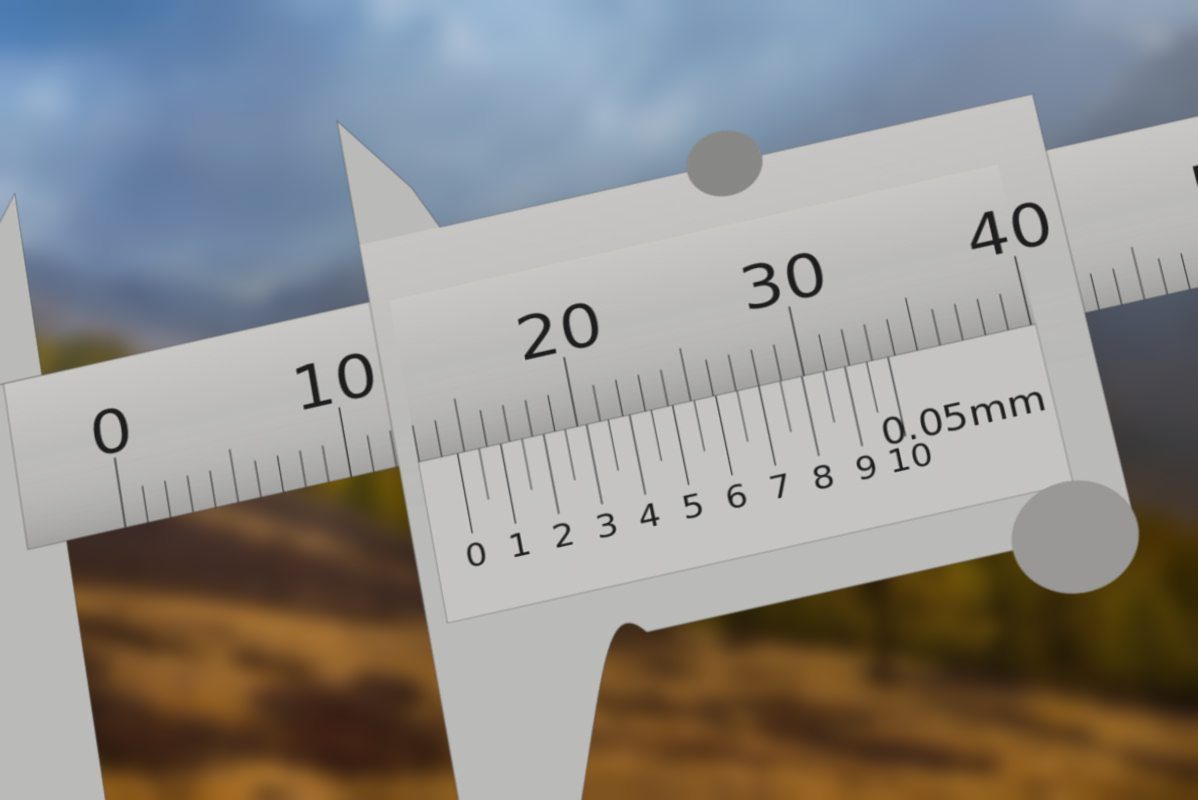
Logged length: 14.7 mm
